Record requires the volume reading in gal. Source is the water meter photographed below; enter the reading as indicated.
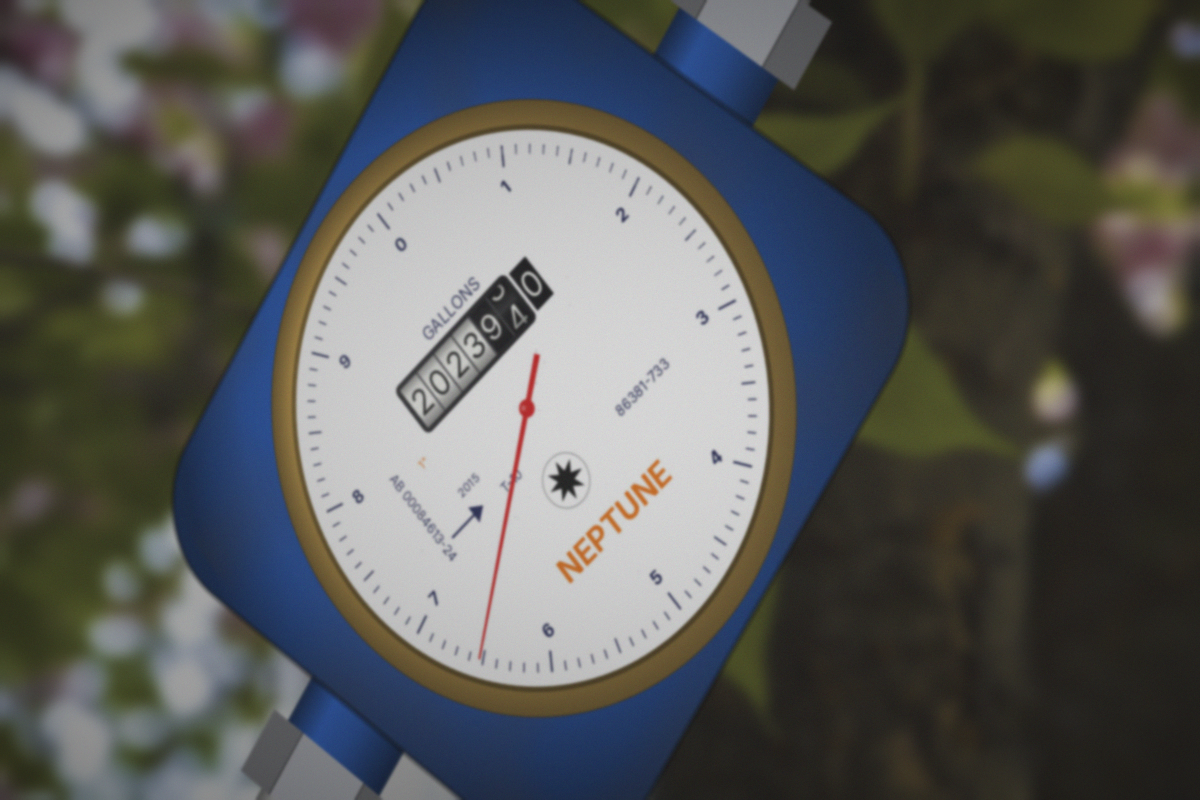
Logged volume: 2023936.5 gal
